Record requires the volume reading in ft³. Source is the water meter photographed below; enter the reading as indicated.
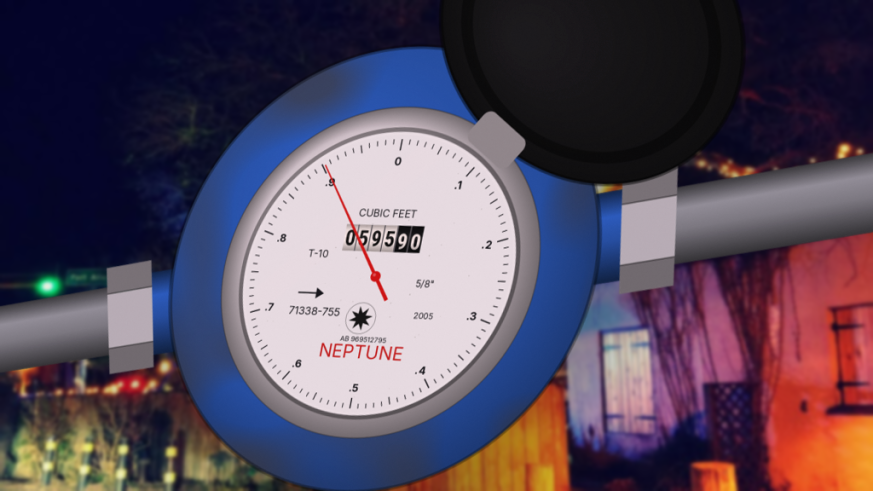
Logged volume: 59589.90 ft³
